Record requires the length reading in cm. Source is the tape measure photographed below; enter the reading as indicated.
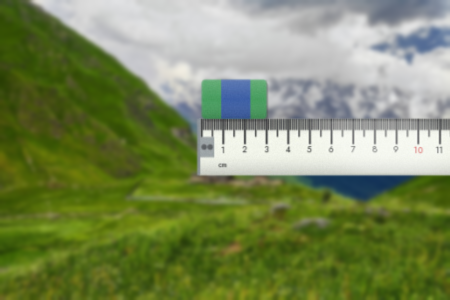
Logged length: 3 cm
